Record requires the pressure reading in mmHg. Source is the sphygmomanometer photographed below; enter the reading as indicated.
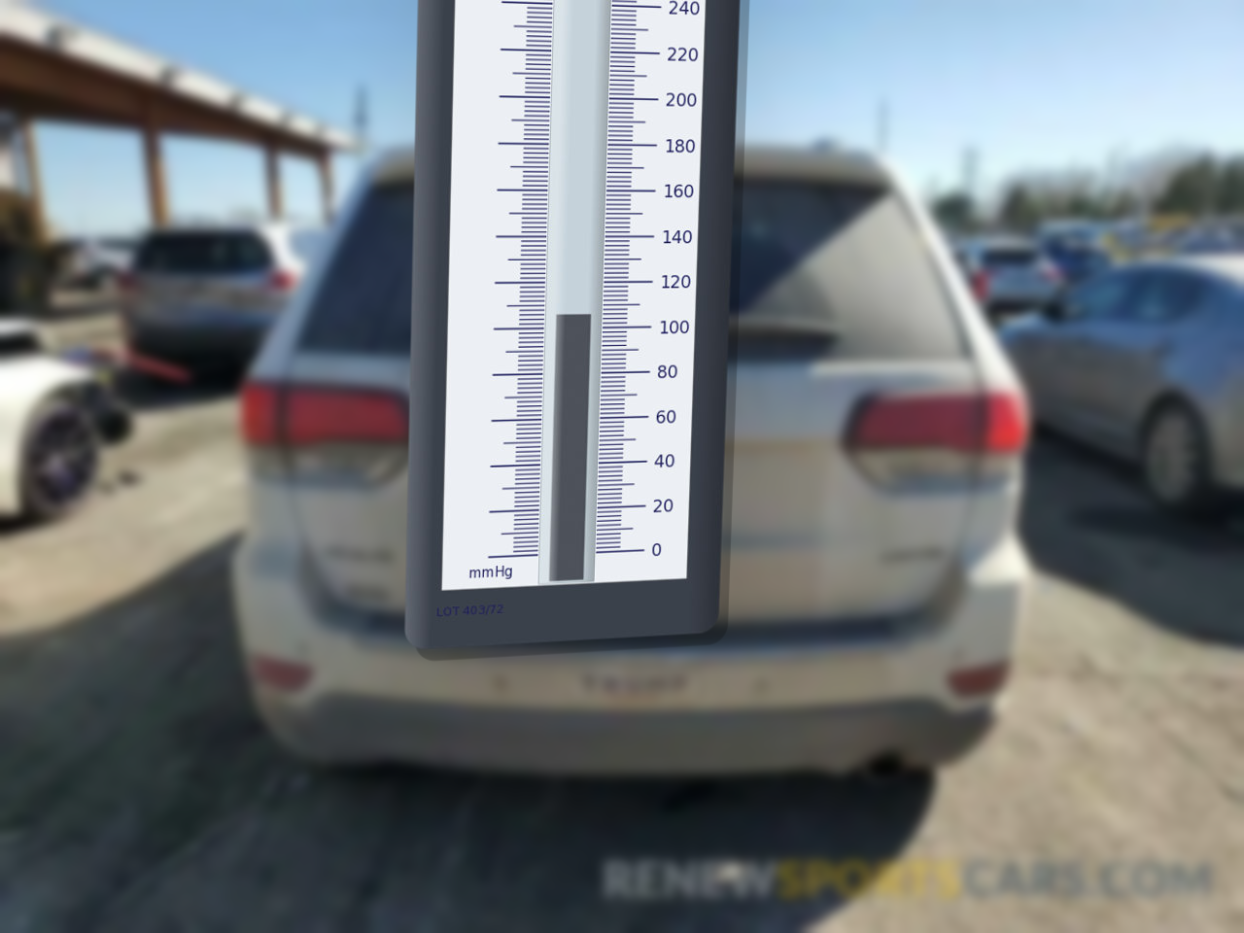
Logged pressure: 106 mmHg
